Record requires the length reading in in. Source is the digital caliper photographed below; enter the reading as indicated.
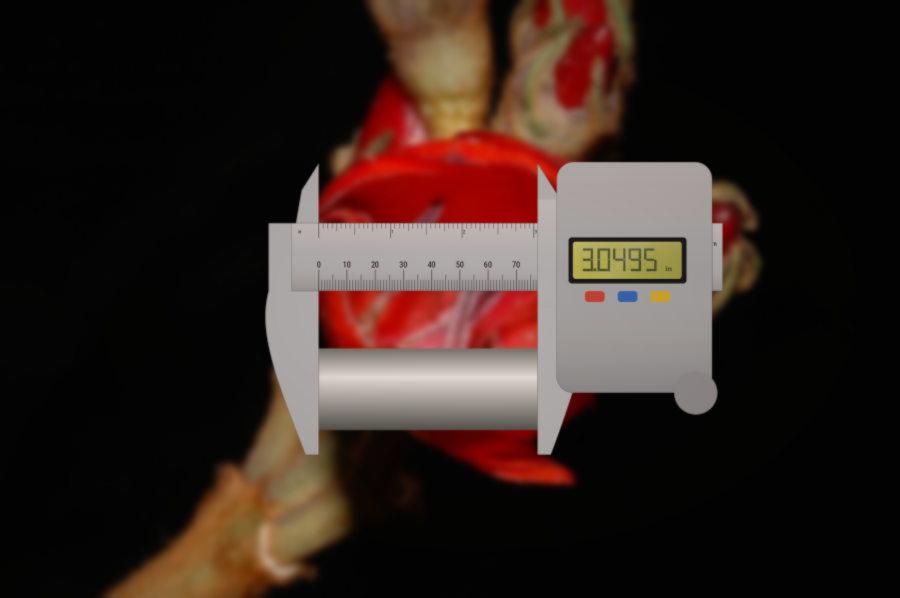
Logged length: 3.0495 in
